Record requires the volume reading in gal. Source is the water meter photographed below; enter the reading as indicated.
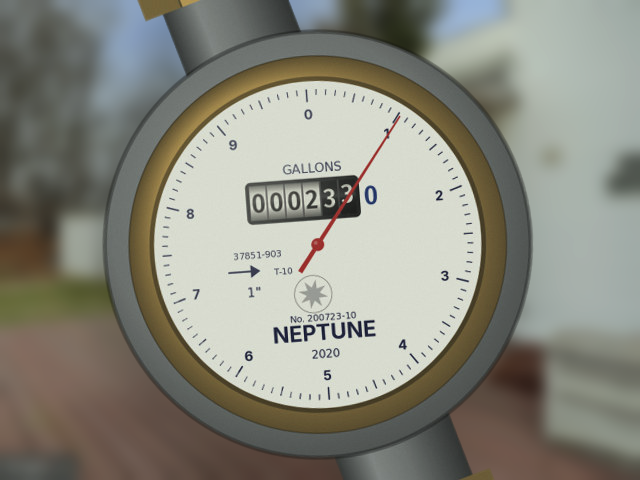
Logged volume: 2331.0 gal
